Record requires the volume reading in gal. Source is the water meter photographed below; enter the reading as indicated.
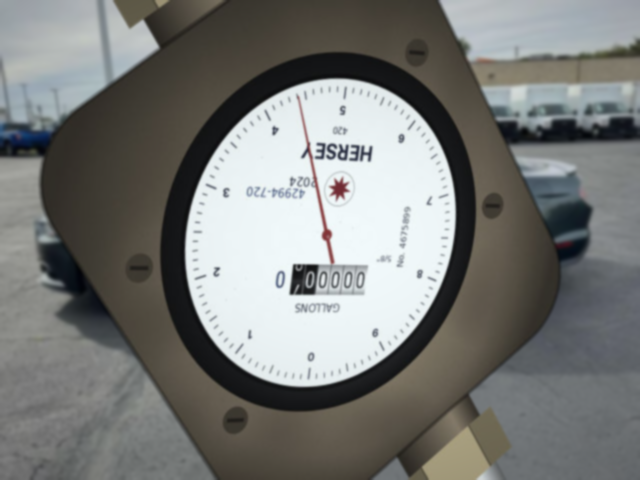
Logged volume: 74.4 gal
